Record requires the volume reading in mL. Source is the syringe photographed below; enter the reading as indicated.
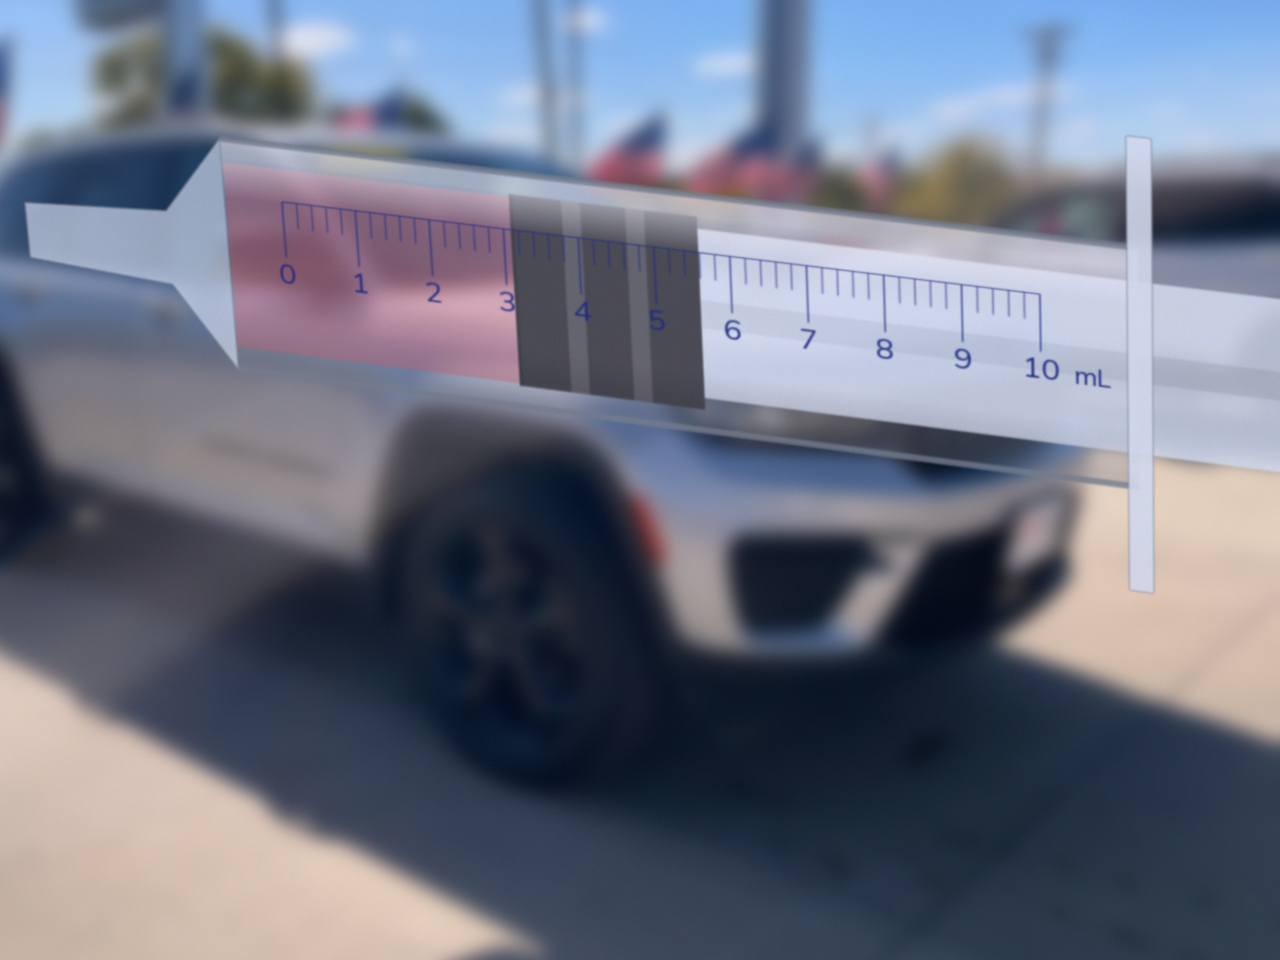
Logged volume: 3.1 mL
